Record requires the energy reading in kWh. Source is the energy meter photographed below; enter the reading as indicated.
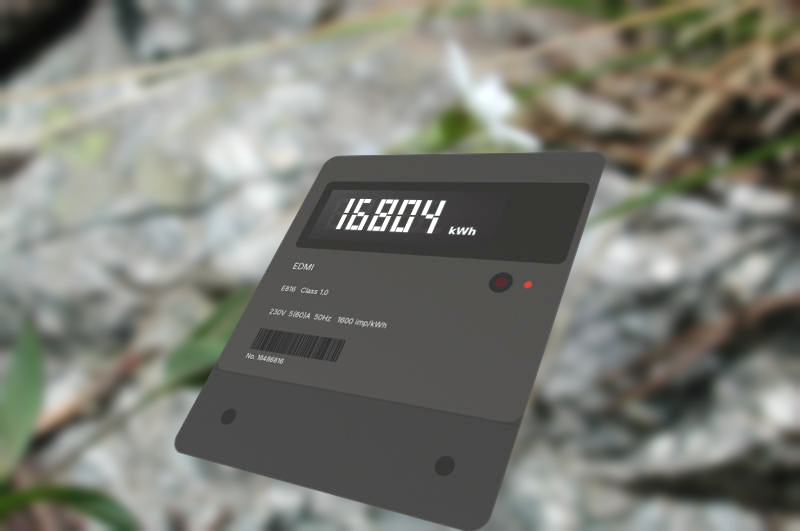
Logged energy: 16804 kWh
